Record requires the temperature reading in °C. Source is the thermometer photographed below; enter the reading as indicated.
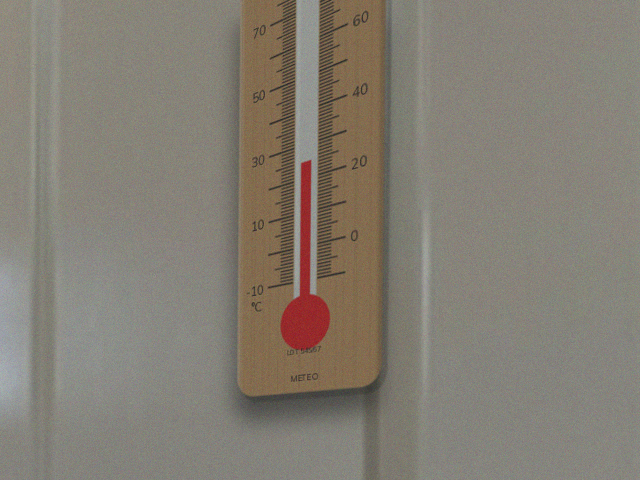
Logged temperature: 25 °C
